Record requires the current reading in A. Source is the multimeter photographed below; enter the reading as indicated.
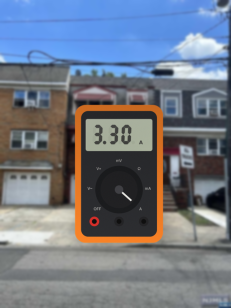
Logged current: 3.30 A
